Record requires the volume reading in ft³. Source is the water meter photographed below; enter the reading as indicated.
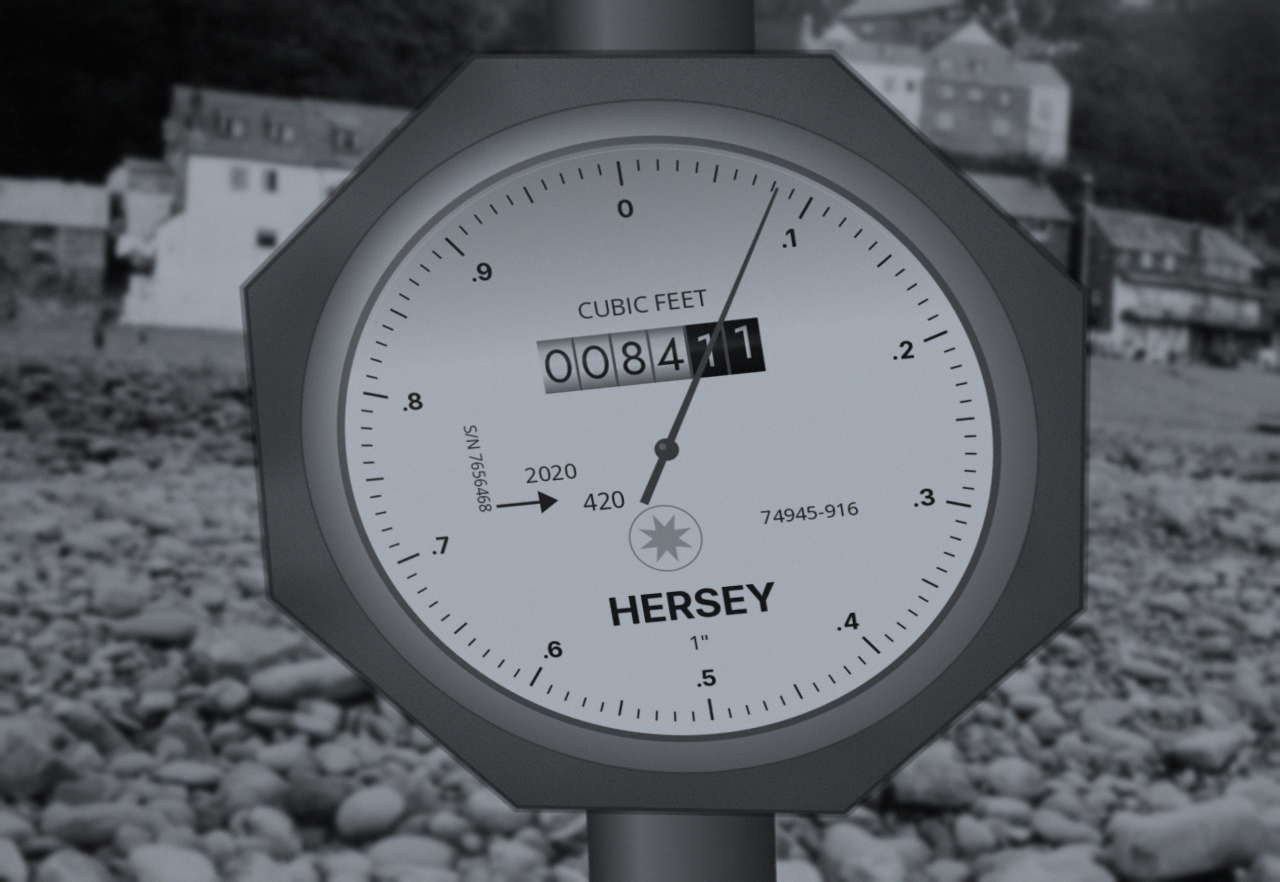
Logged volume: 8411.08 ft³
